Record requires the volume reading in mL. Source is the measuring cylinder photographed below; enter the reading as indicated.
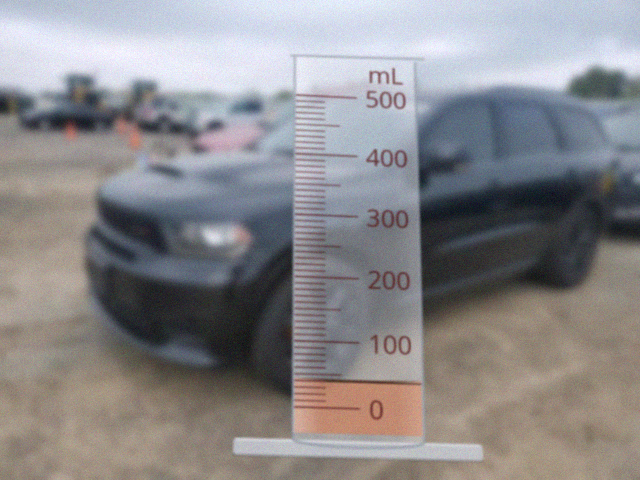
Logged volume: 40 mL
